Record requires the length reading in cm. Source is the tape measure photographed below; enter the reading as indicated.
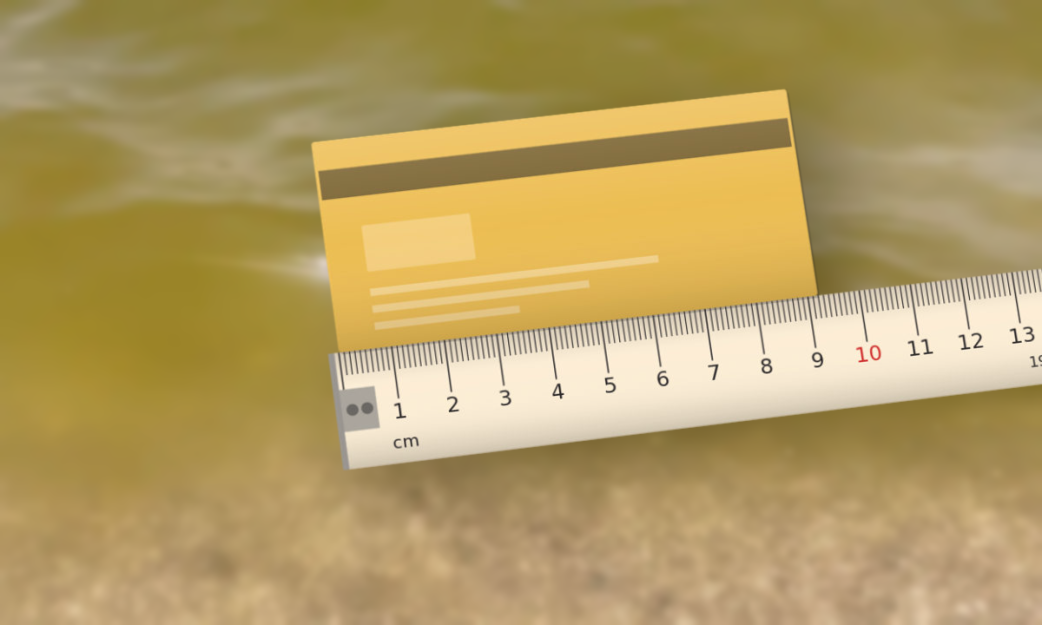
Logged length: 9.2 cm
